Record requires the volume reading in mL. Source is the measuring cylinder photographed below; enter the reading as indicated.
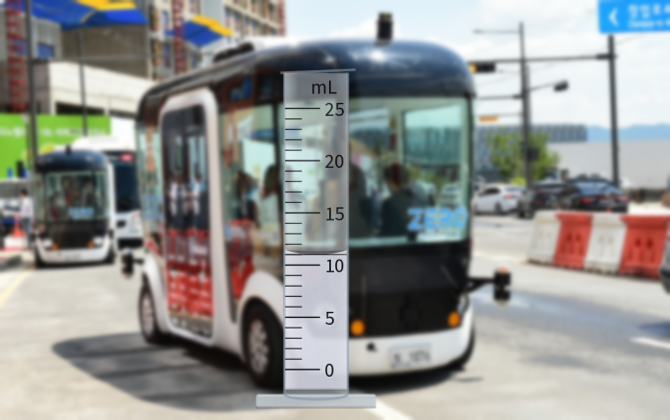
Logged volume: 11 mL
